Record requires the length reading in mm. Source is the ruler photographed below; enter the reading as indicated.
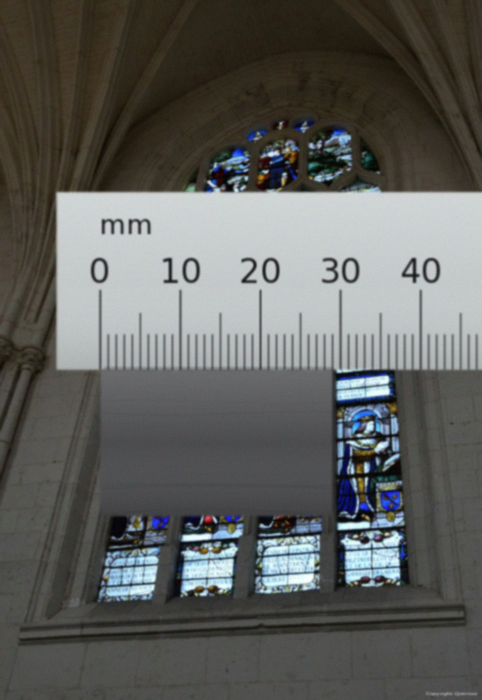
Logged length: 29 mm
